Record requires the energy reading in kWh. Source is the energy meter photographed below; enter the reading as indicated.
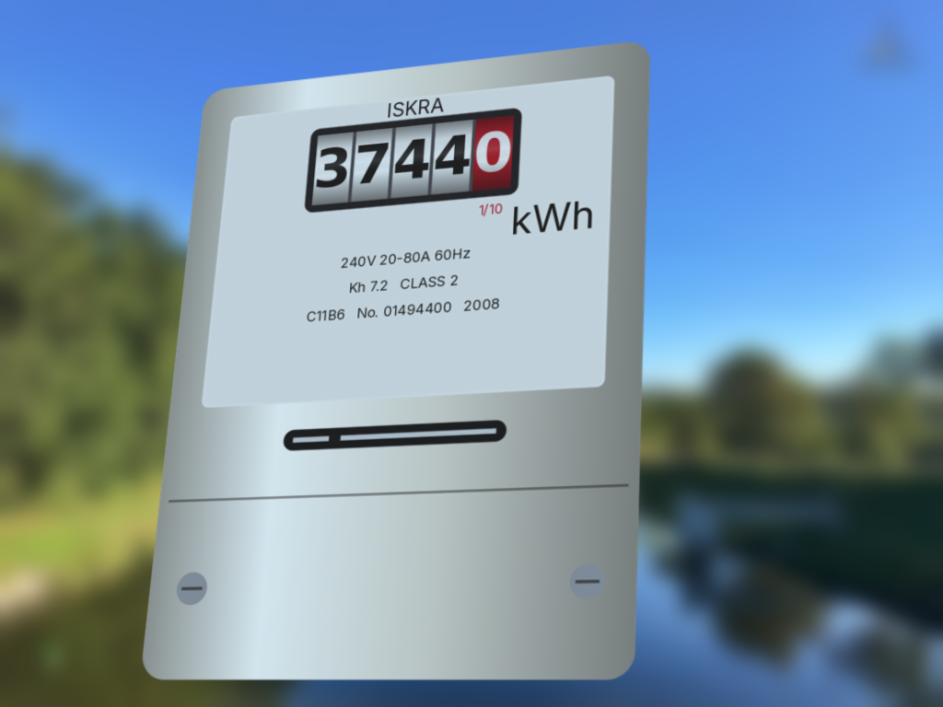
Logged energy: 3744.0 kWh
